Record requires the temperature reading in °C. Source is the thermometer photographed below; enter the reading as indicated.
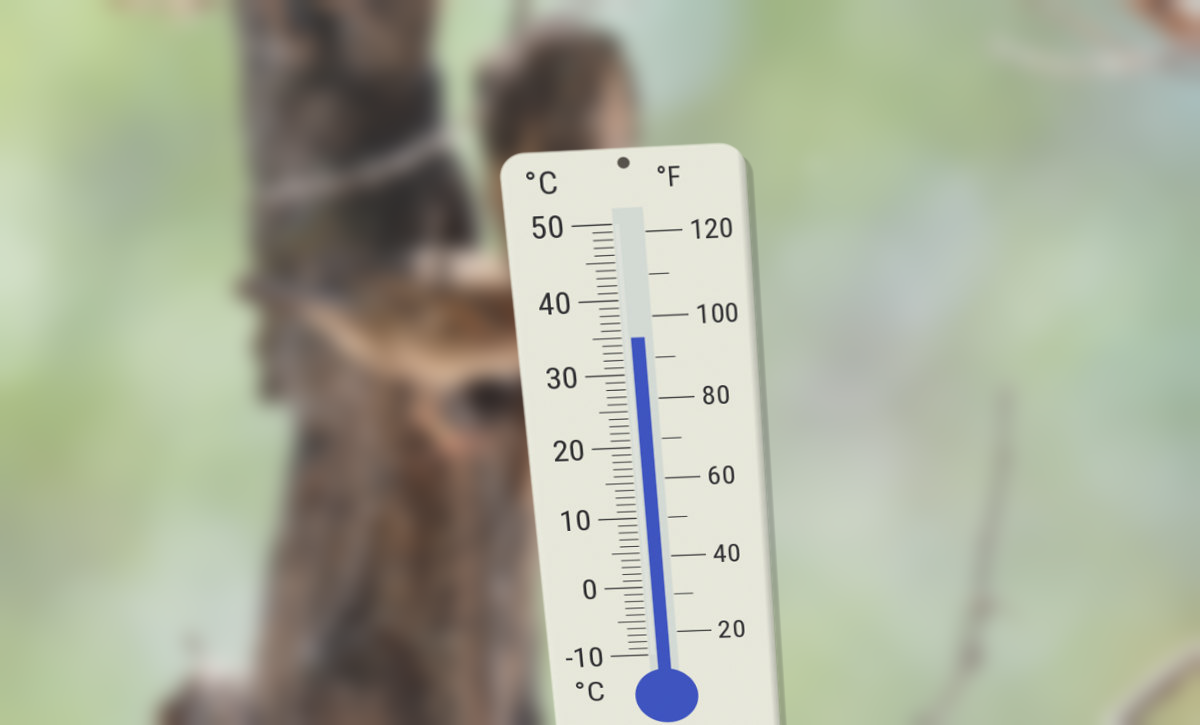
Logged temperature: 35 °C
